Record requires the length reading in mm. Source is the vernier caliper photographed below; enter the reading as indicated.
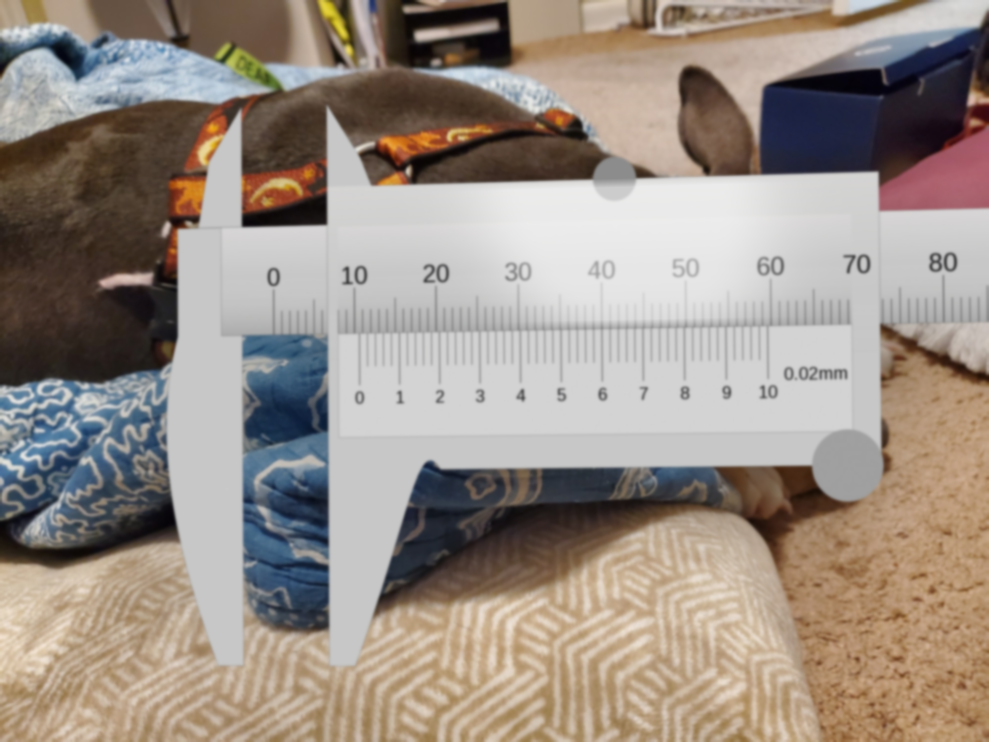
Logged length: 10.6 mm
